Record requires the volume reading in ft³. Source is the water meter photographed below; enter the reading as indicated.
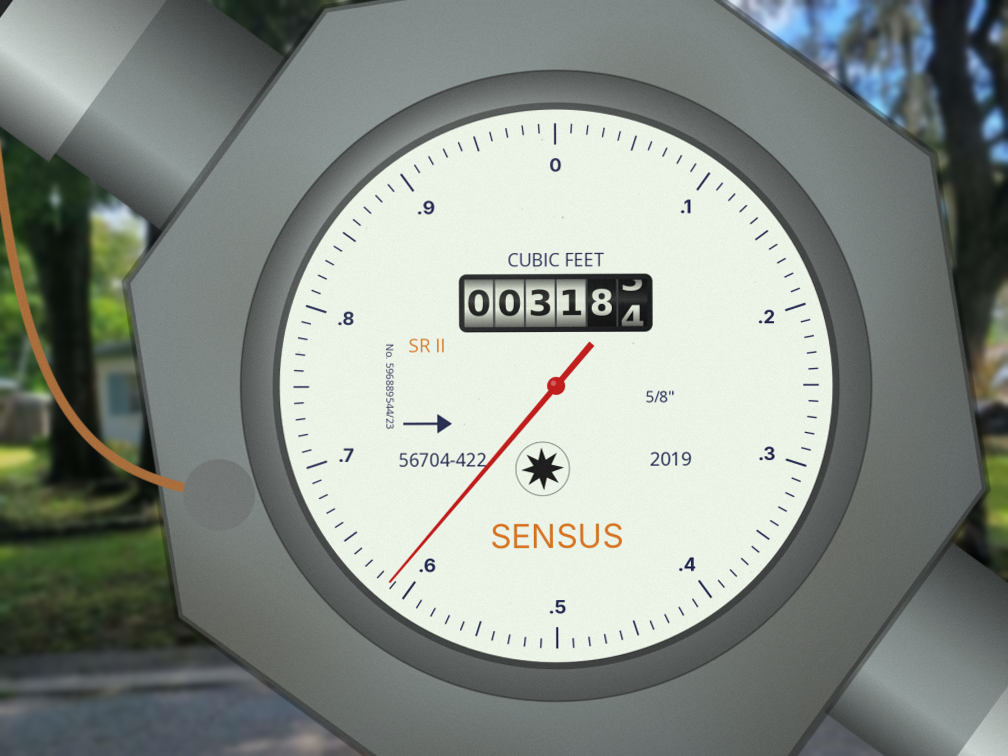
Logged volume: 3183.61 ft³
